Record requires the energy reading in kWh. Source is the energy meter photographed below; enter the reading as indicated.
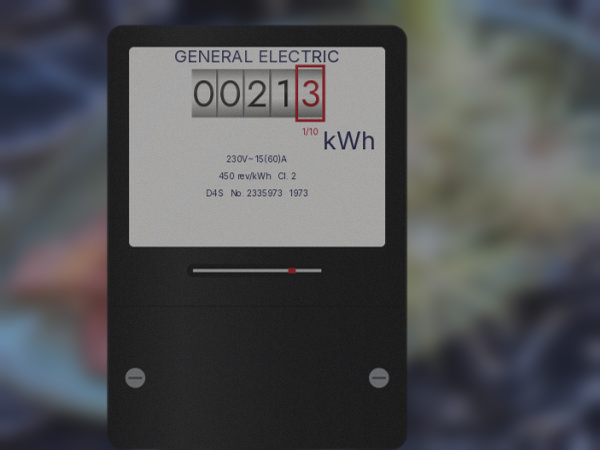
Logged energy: 21.3 kWh
